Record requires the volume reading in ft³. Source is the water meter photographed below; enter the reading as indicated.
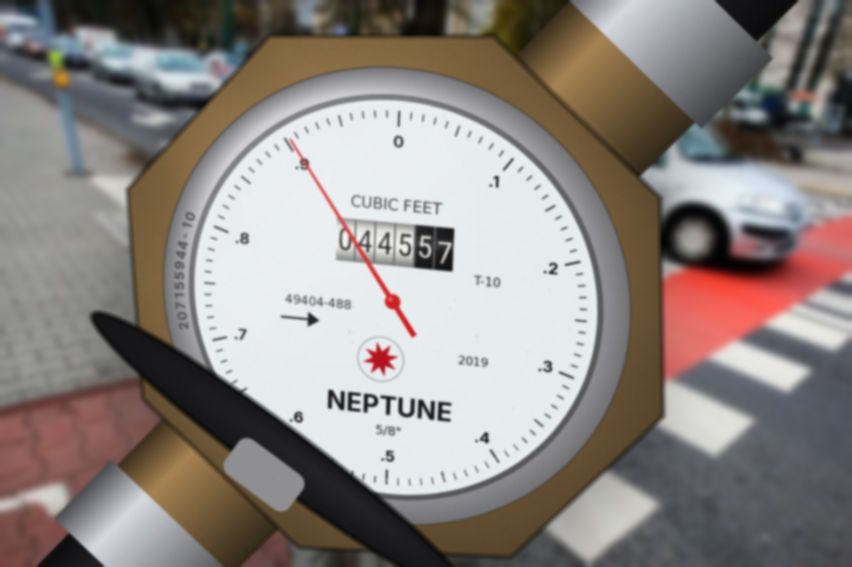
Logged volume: 44556.90 ft³
